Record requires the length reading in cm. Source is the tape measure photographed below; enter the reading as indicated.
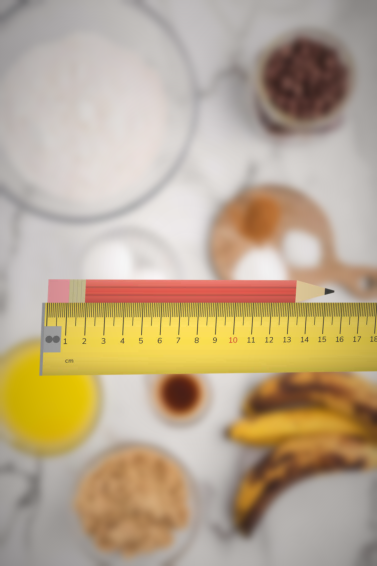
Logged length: 15.5 cm
